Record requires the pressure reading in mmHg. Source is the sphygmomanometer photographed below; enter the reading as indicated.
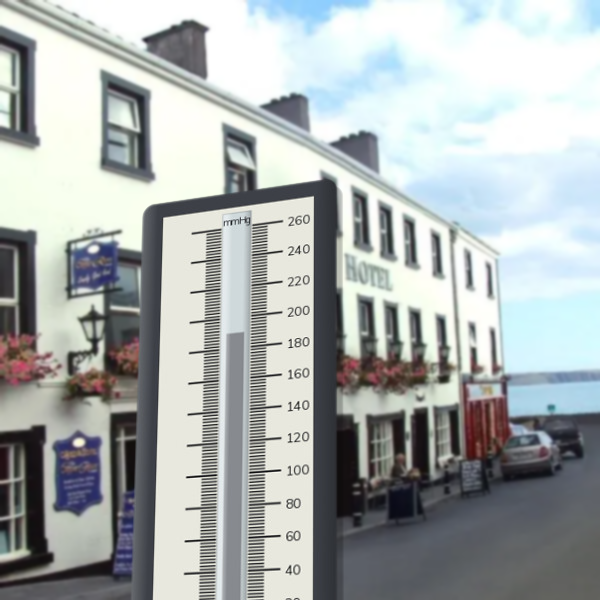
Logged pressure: 190 mmHg
